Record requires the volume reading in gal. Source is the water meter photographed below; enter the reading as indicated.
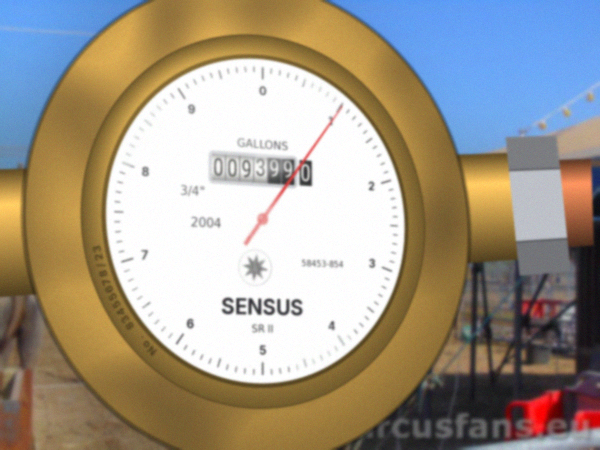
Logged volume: 93991.0 gal
